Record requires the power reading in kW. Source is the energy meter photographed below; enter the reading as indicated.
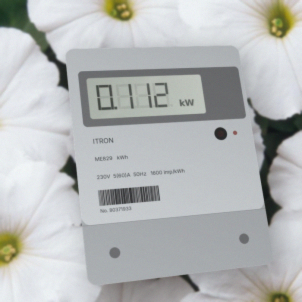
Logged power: 0.112 kW
